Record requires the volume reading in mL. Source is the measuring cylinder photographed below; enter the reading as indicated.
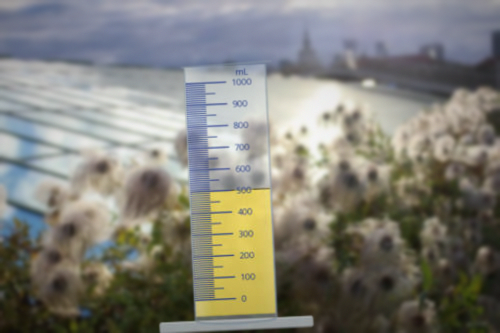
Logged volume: 500 mL
